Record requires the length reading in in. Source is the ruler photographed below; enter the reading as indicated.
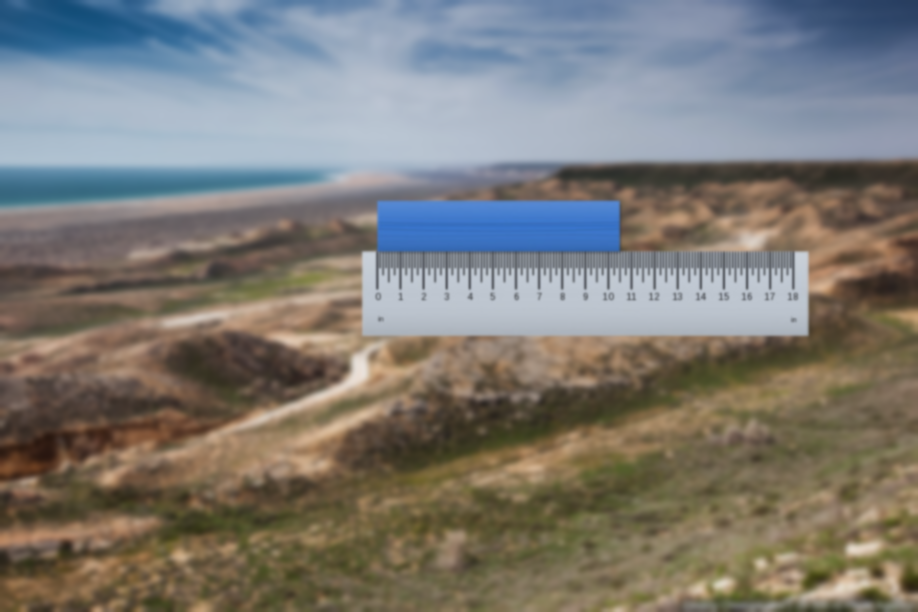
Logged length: 10.5 in
